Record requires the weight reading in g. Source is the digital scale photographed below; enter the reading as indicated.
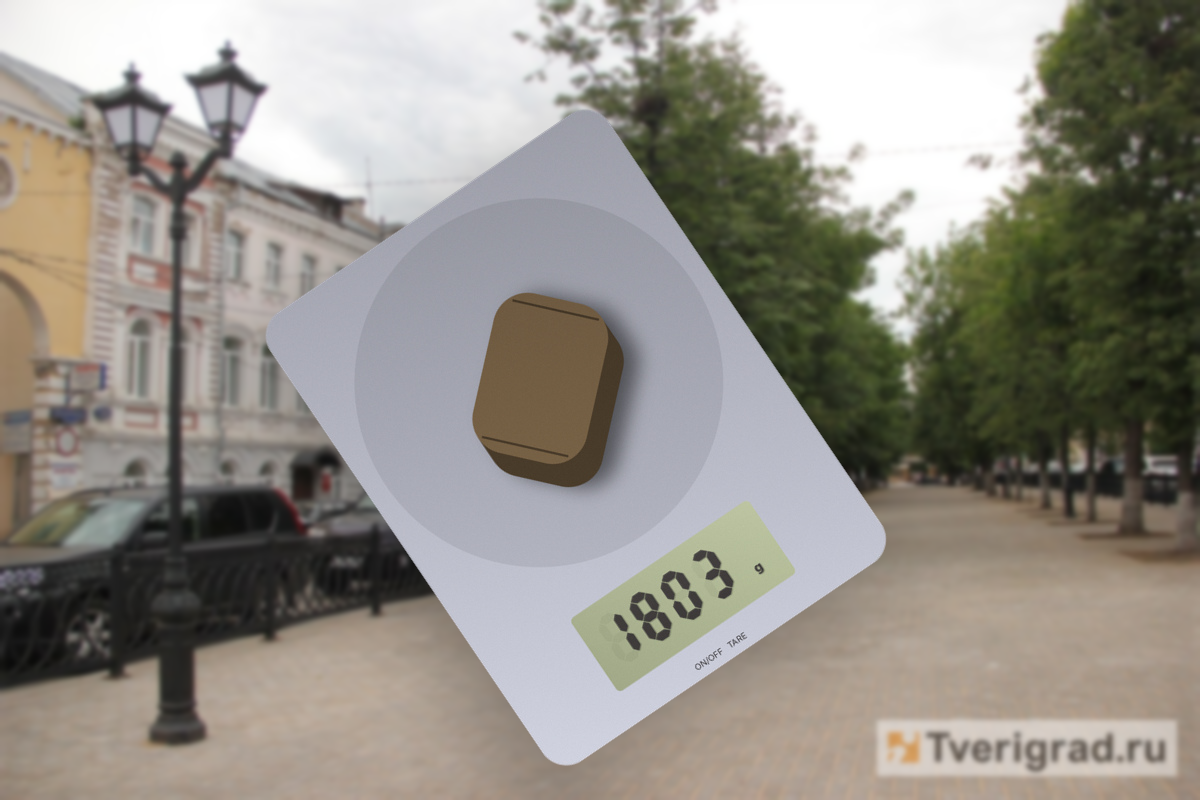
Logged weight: 1803 g
